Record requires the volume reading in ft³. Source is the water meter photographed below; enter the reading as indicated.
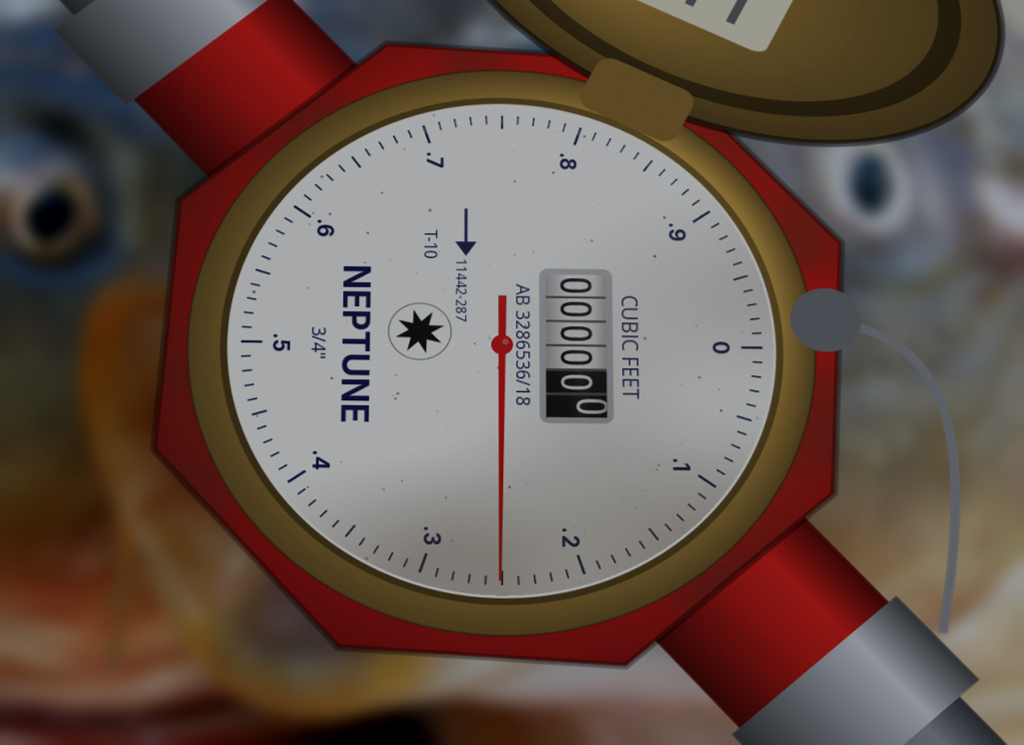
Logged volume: 0.25 ft³
